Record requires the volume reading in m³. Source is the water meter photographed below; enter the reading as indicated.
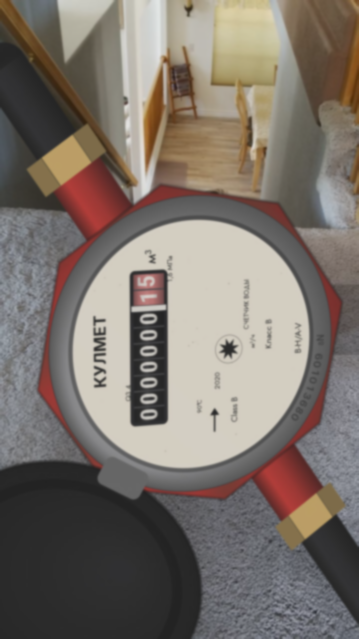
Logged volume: 0.15 m³
